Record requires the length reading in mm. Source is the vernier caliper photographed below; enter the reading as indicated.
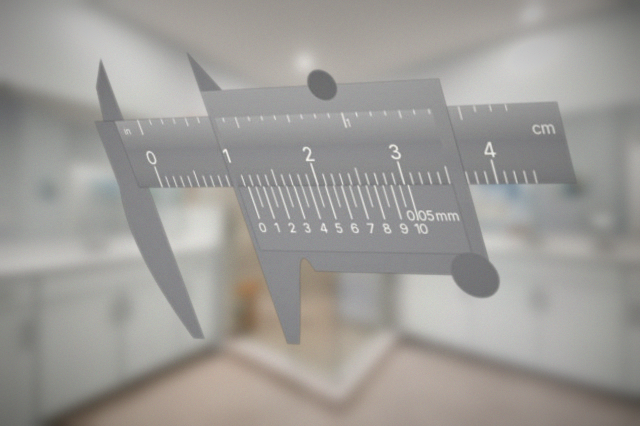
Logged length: 11.4 mm
